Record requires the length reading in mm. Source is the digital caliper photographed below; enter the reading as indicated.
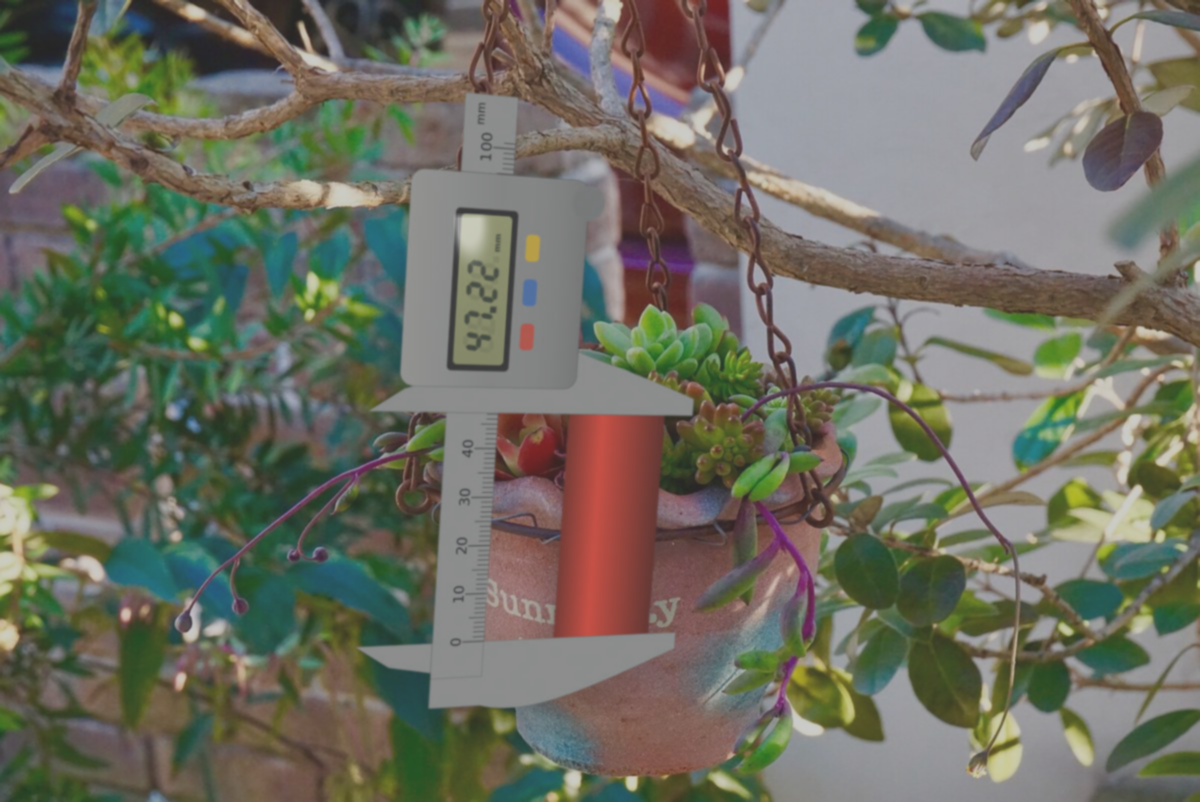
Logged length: 47.22 mm
